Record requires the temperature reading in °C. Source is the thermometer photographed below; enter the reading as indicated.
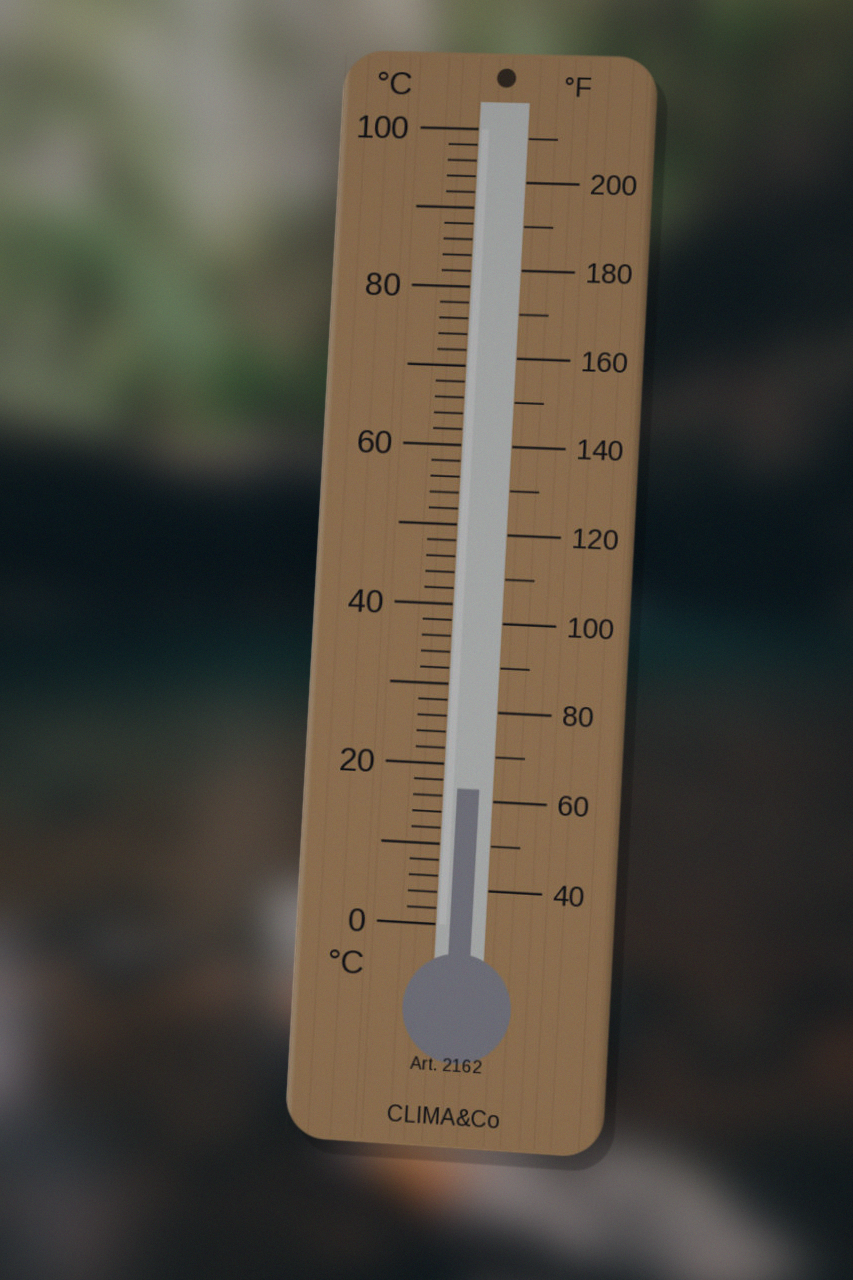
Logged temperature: 17 °C
